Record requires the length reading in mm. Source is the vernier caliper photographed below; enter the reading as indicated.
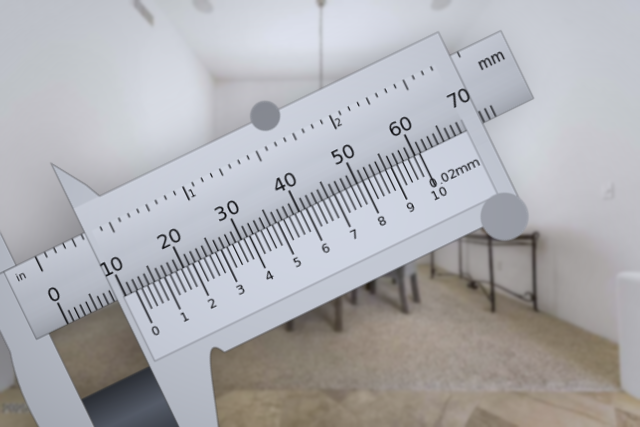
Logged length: 11.8 mm
